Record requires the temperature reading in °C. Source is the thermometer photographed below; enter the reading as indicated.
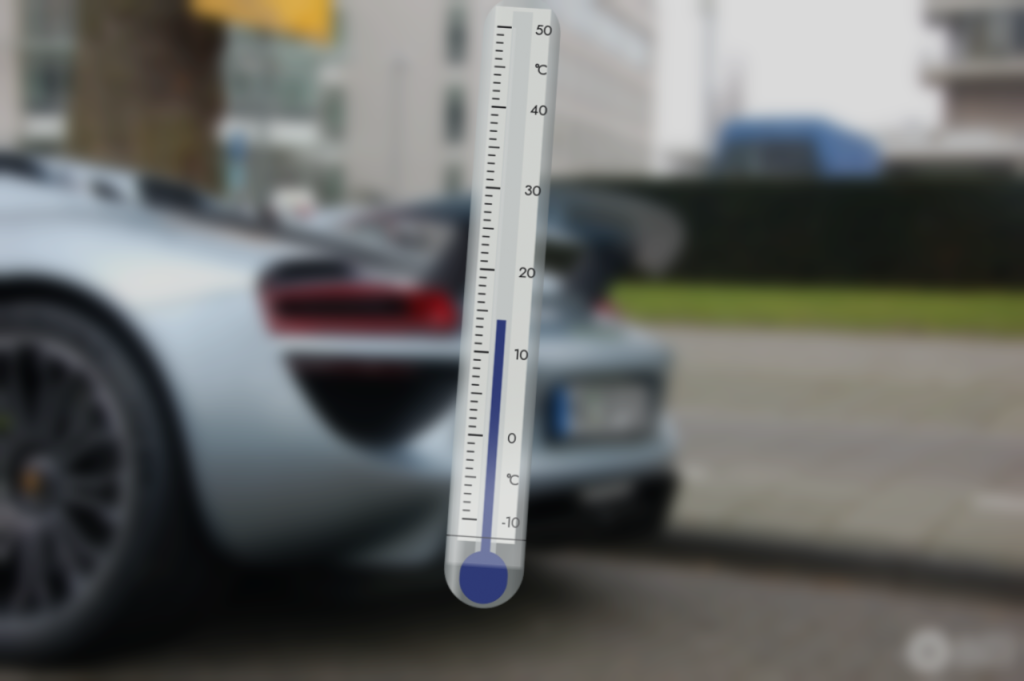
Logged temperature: 14 °C
